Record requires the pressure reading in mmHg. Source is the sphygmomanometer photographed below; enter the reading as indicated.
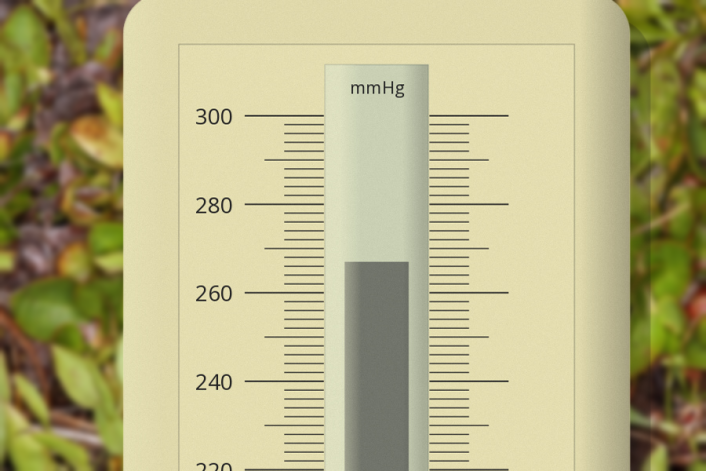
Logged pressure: 267 mmHg
